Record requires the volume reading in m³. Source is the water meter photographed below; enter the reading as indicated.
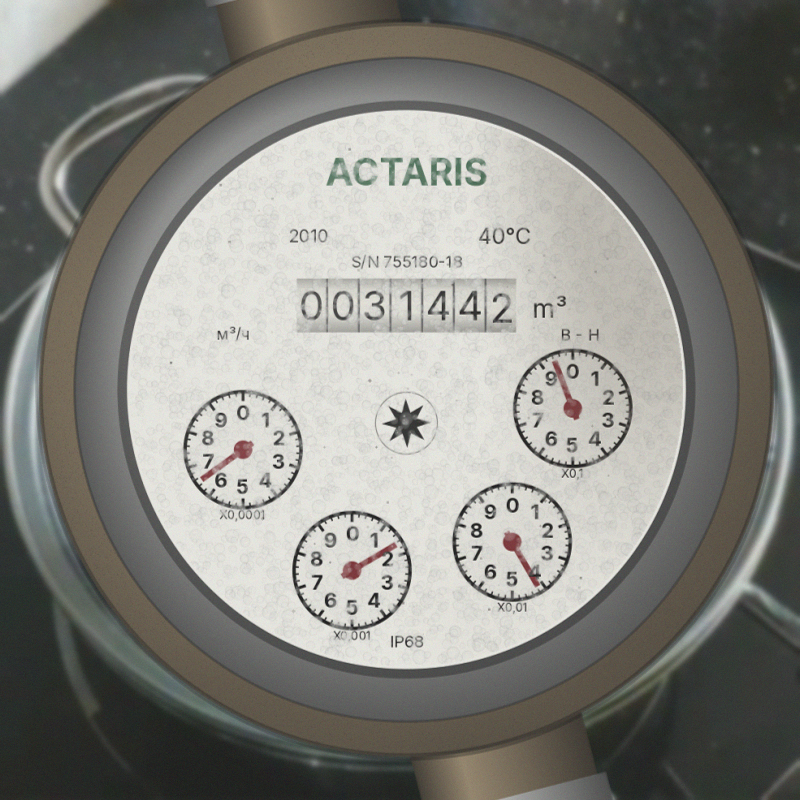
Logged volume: 31441.9416 m³
